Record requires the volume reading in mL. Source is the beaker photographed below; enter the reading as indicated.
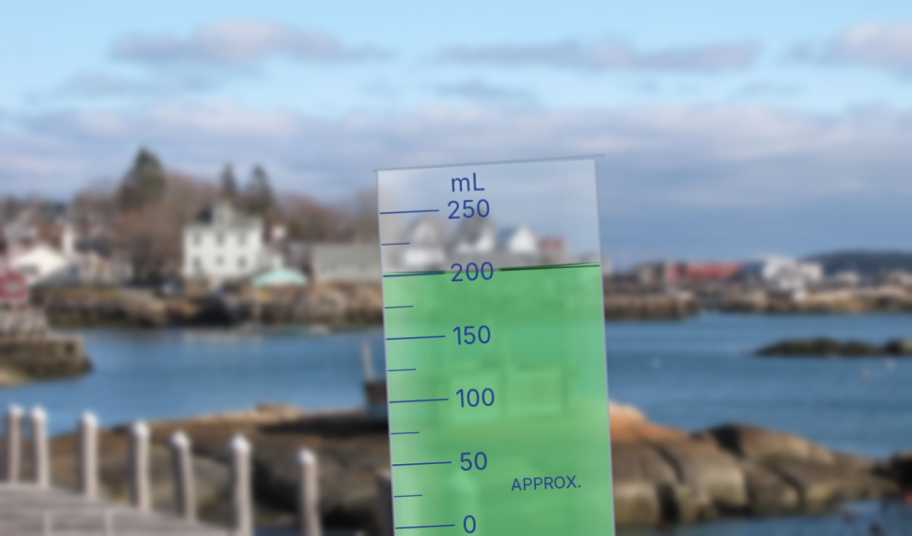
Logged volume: 200 mL
